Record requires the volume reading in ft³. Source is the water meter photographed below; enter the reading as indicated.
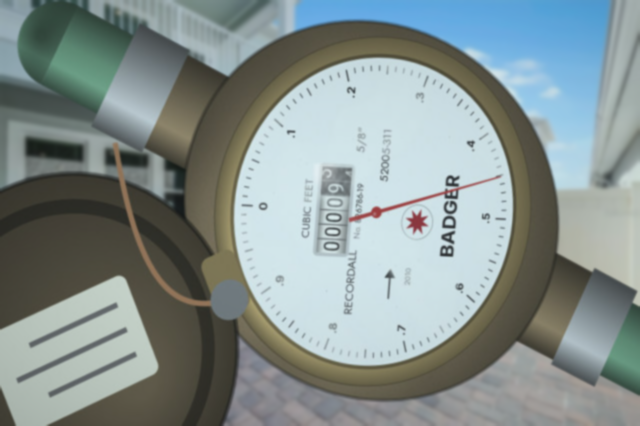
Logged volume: 93.45 ft³
